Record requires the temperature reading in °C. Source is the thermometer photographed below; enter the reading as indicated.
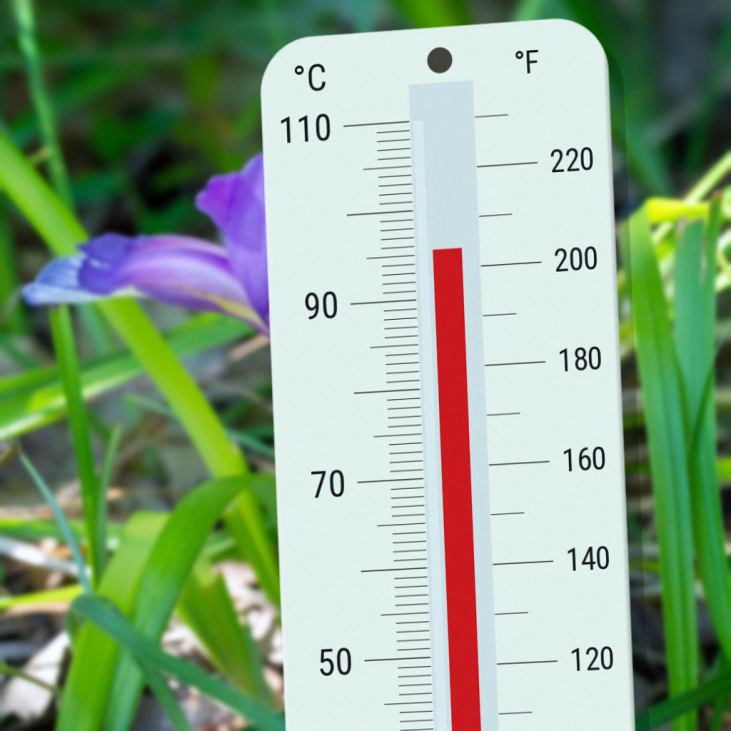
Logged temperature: 95.5 °C
